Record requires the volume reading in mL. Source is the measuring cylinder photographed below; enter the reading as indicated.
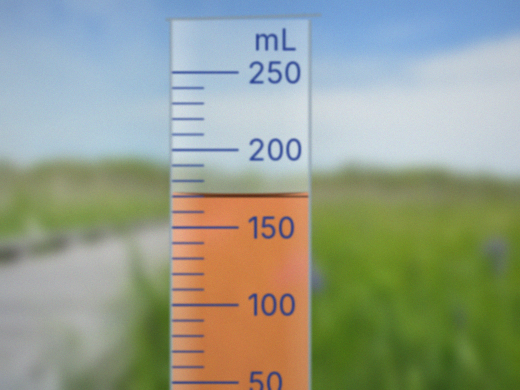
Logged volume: 170 mL
